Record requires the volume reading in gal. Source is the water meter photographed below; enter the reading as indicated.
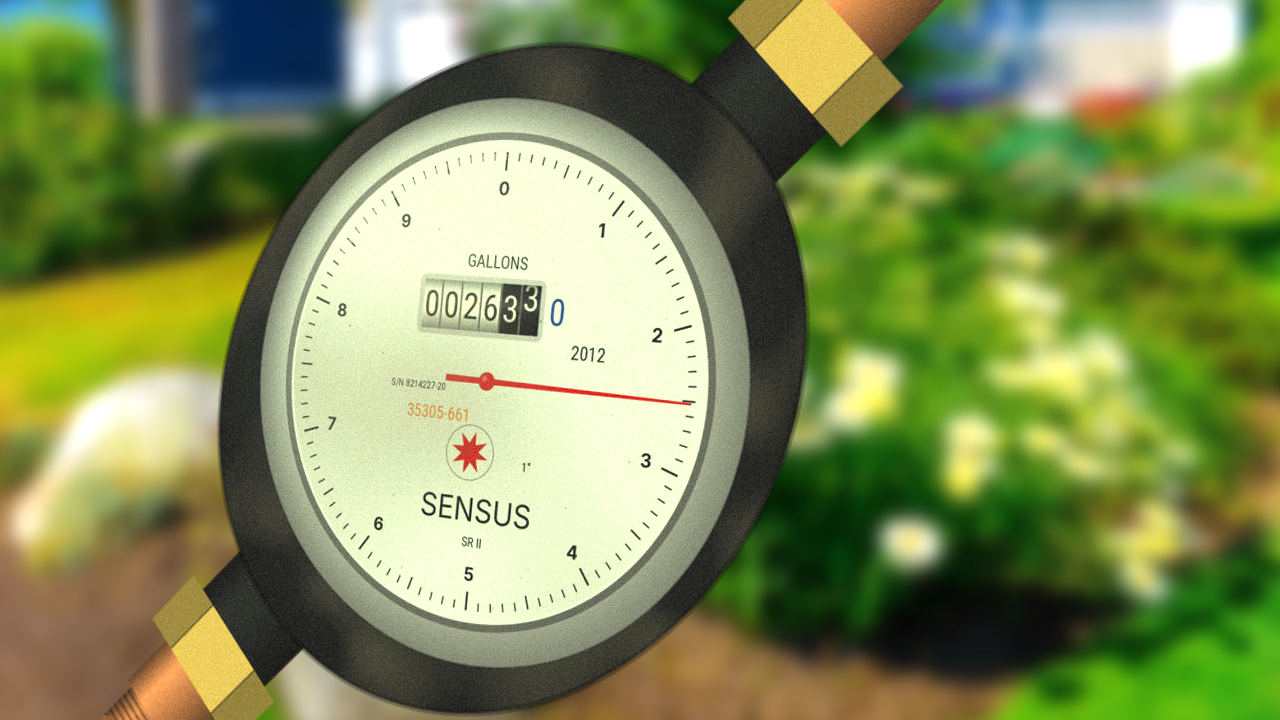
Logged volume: 26332.5 gal
